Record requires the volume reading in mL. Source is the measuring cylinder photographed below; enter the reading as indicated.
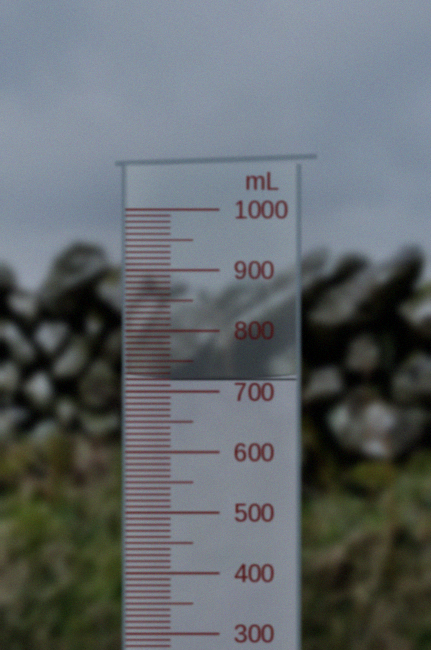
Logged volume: 720 mL
